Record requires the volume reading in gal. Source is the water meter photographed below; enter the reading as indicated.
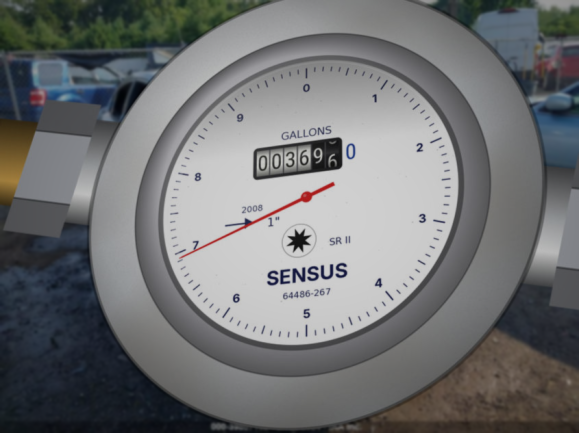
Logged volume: 36956.9 gal
